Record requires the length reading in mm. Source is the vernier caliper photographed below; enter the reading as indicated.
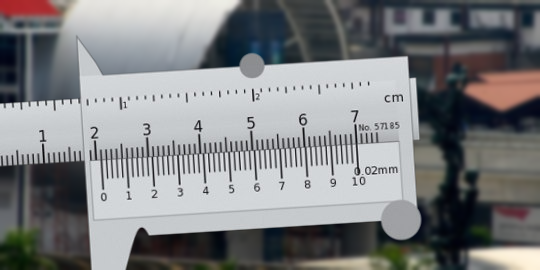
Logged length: 21.0 mm
